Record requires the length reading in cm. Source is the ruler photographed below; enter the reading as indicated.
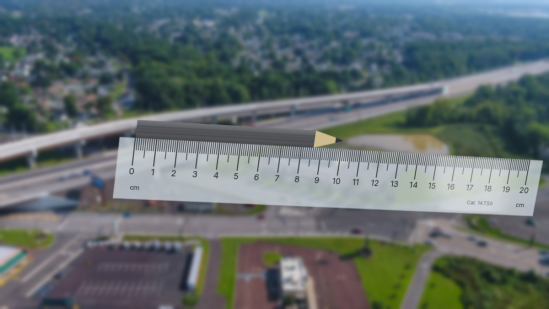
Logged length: 10 cm
